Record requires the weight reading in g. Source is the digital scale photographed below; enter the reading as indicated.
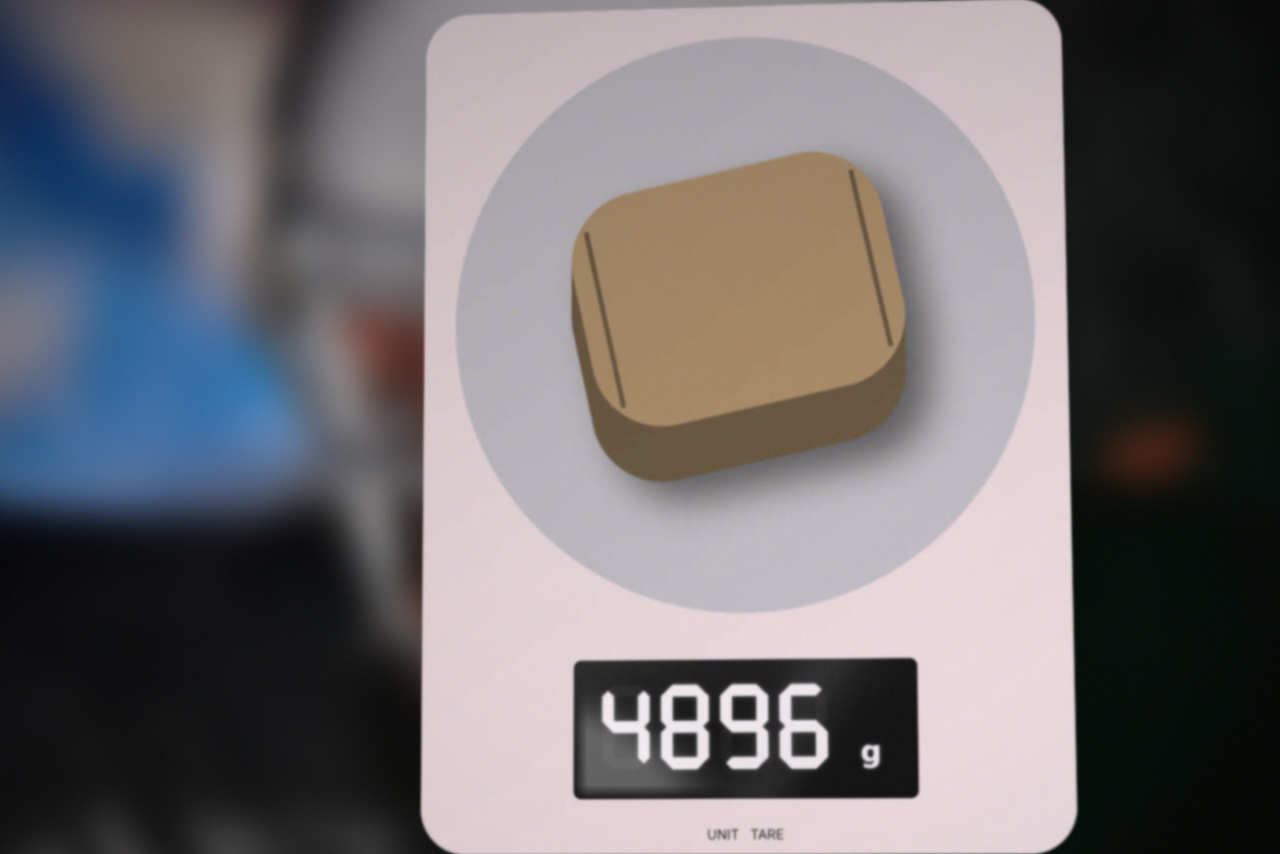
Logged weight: 4896 g
